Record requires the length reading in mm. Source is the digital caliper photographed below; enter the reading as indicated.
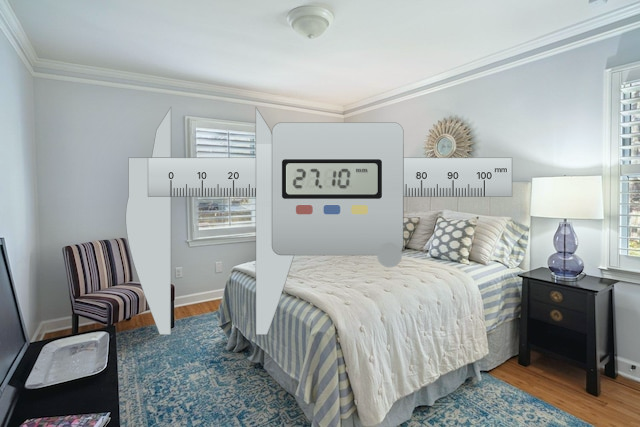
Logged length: 27.10 mm
